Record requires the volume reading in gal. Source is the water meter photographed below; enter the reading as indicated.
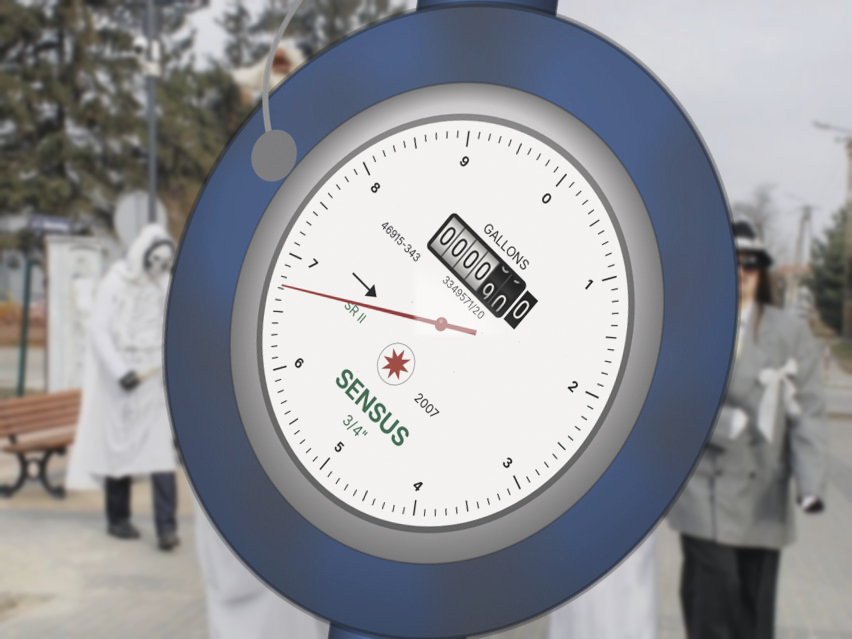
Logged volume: 896.7 gal
